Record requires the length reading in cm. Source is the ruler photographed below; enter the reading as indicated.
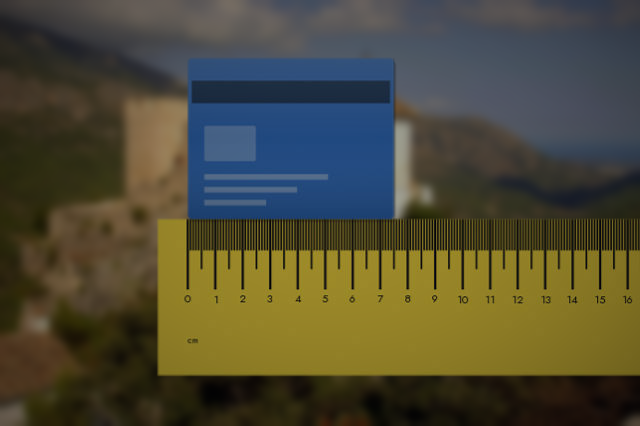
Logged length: 7.5 cm
